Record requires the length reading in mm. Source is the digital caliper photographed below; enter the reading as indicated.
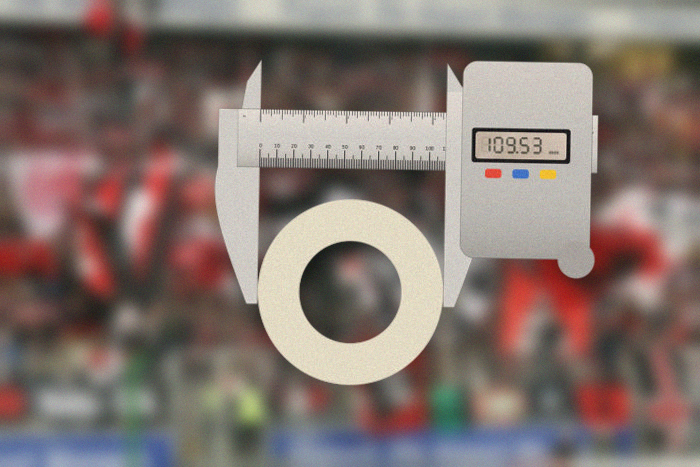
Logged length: 109.53 mm
